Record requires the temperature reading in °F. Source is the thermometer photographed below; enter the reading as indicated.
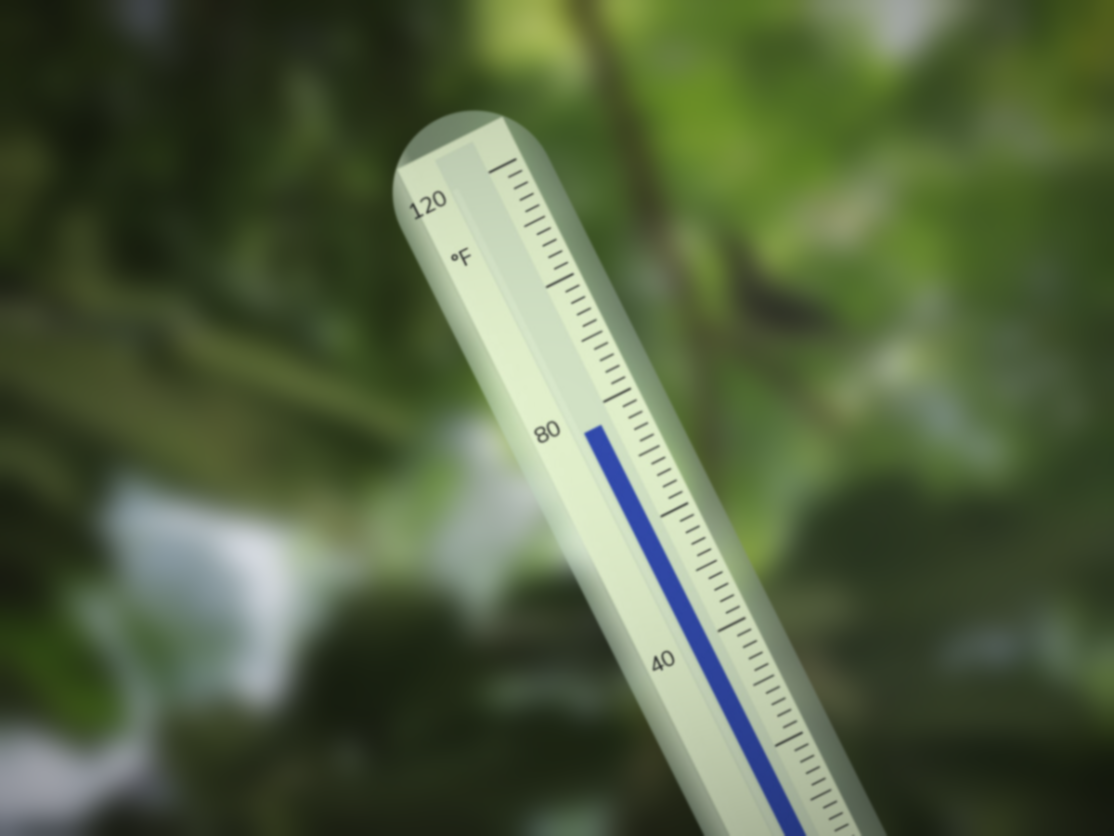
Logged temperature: 77 °F
